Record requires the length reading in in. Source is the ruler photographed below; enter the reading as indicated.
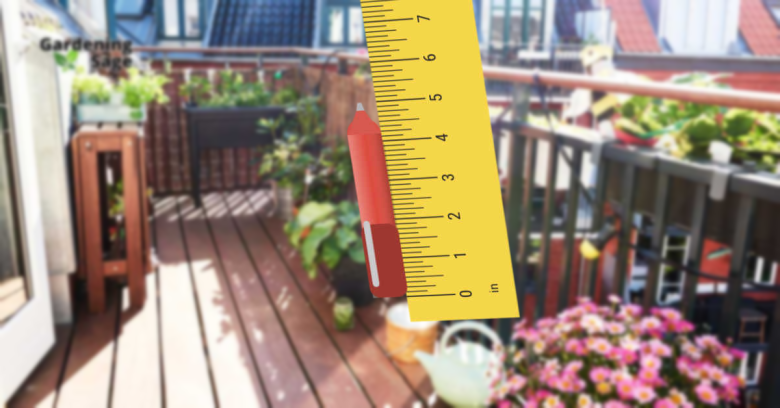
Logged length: 5 in
